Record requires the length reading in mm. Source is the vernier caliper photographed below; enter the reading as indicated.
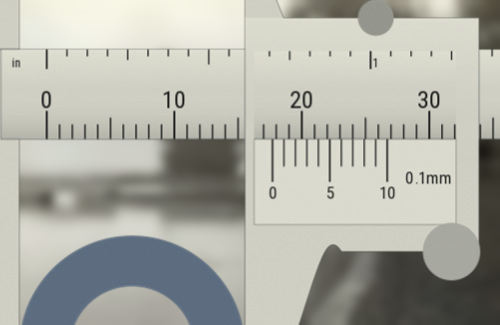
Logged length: 17.7 mm
